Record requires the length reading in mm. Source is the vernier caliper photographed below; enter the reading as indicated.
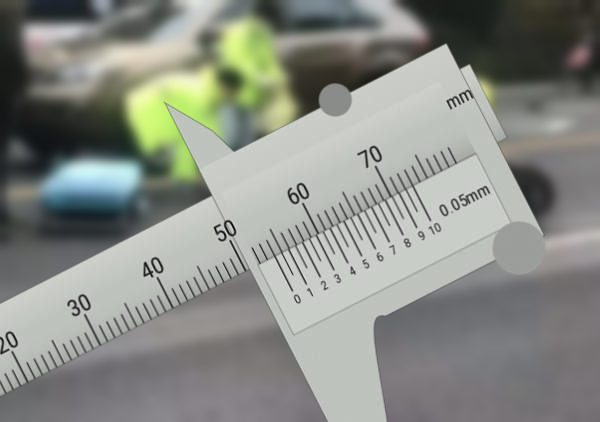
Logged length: 54.0 mm
